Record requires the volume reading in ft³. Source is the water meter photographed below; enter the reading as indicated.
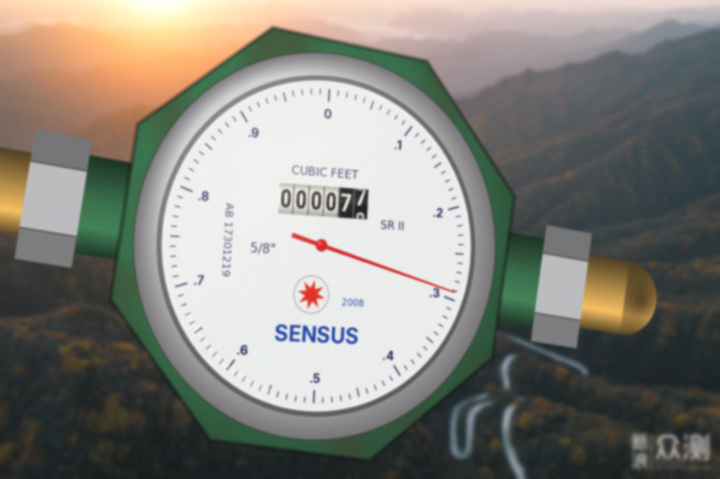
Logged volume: 77.29 ft³
